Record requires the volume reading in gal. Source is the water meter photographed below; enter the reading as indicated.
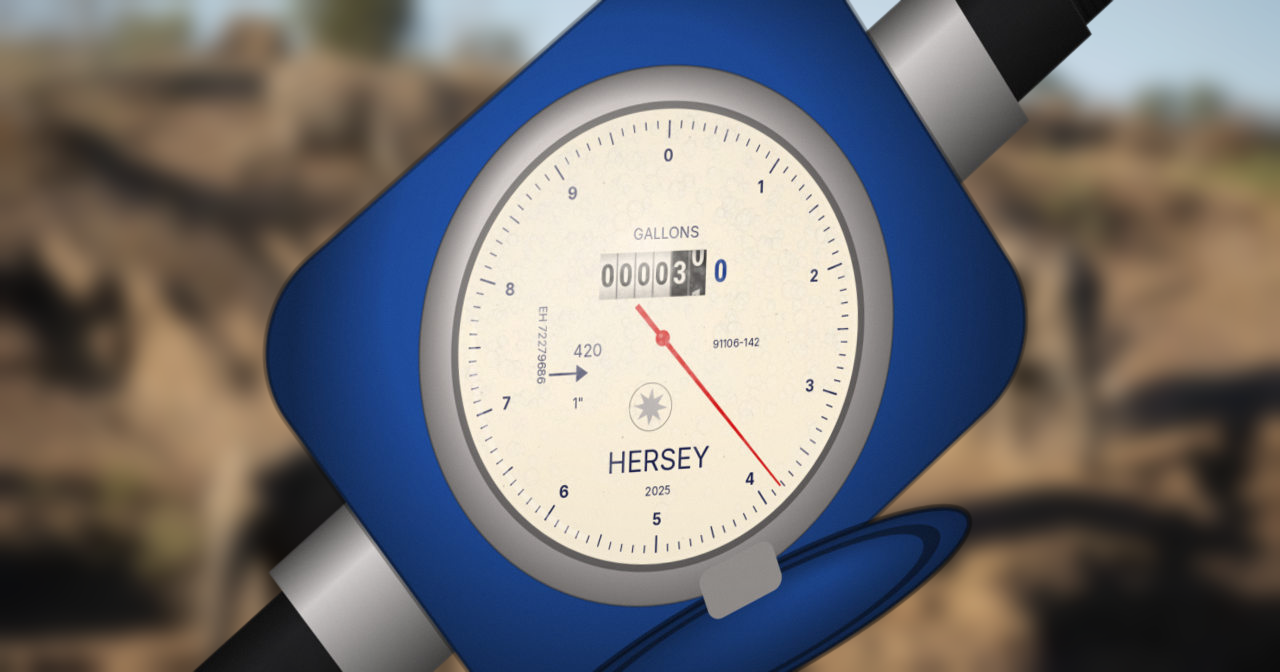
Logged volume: 303.8 gal
